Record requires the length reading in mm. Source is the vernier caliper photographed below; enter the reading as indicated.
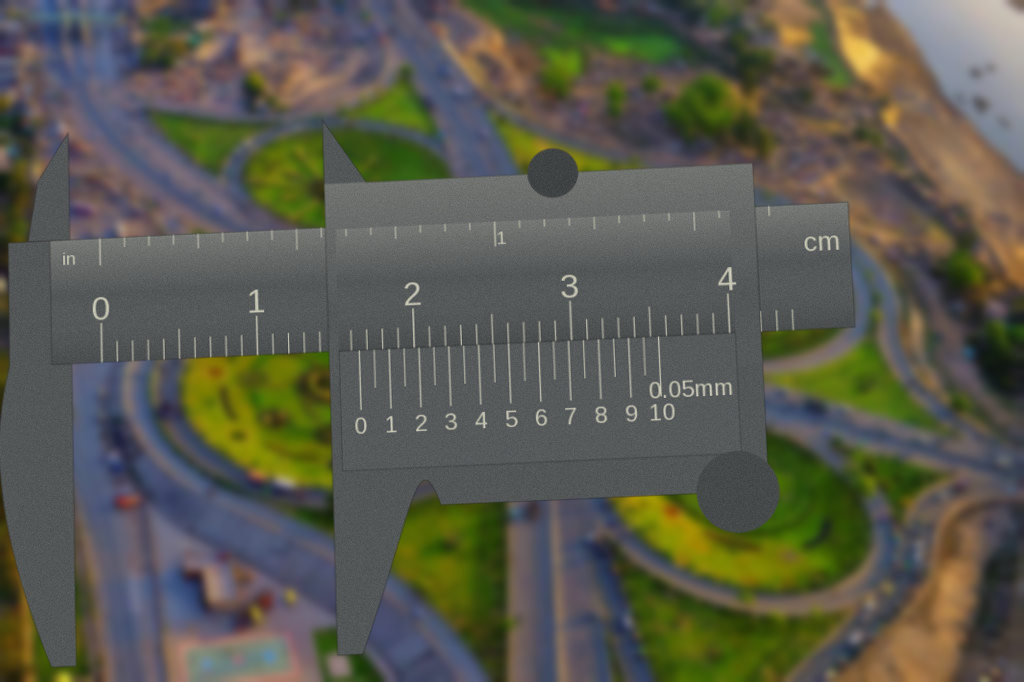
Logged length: 16.5 mm
